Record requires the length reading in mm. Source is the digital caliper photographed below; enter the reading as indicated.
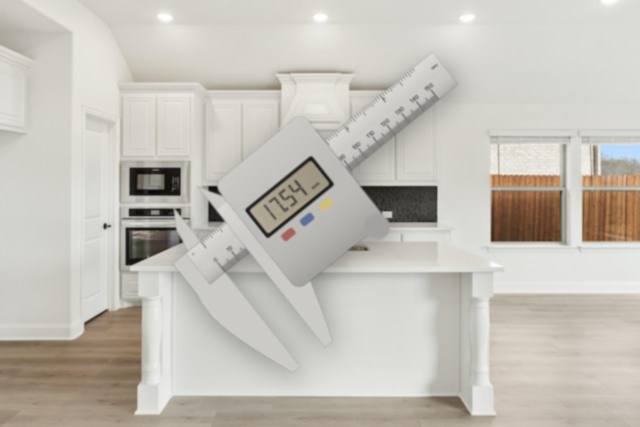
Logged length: 17.54 mm
